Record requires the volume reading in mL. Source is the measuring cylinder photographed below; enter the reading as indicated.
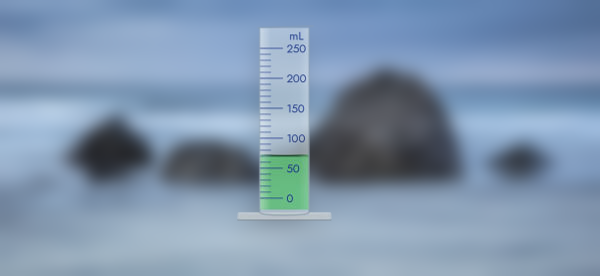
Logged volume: 70 mL
